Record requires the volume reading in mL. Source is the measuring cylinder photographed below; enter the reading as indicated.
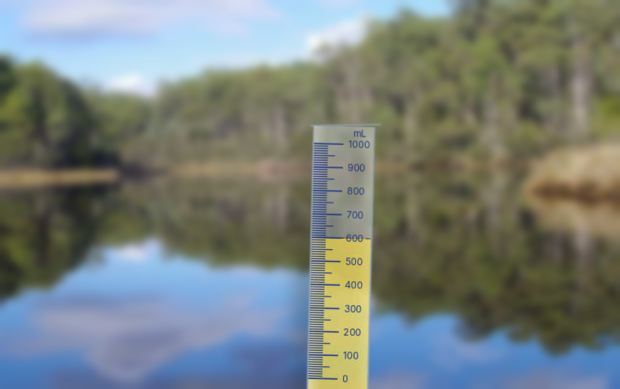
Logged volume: 600 mL
